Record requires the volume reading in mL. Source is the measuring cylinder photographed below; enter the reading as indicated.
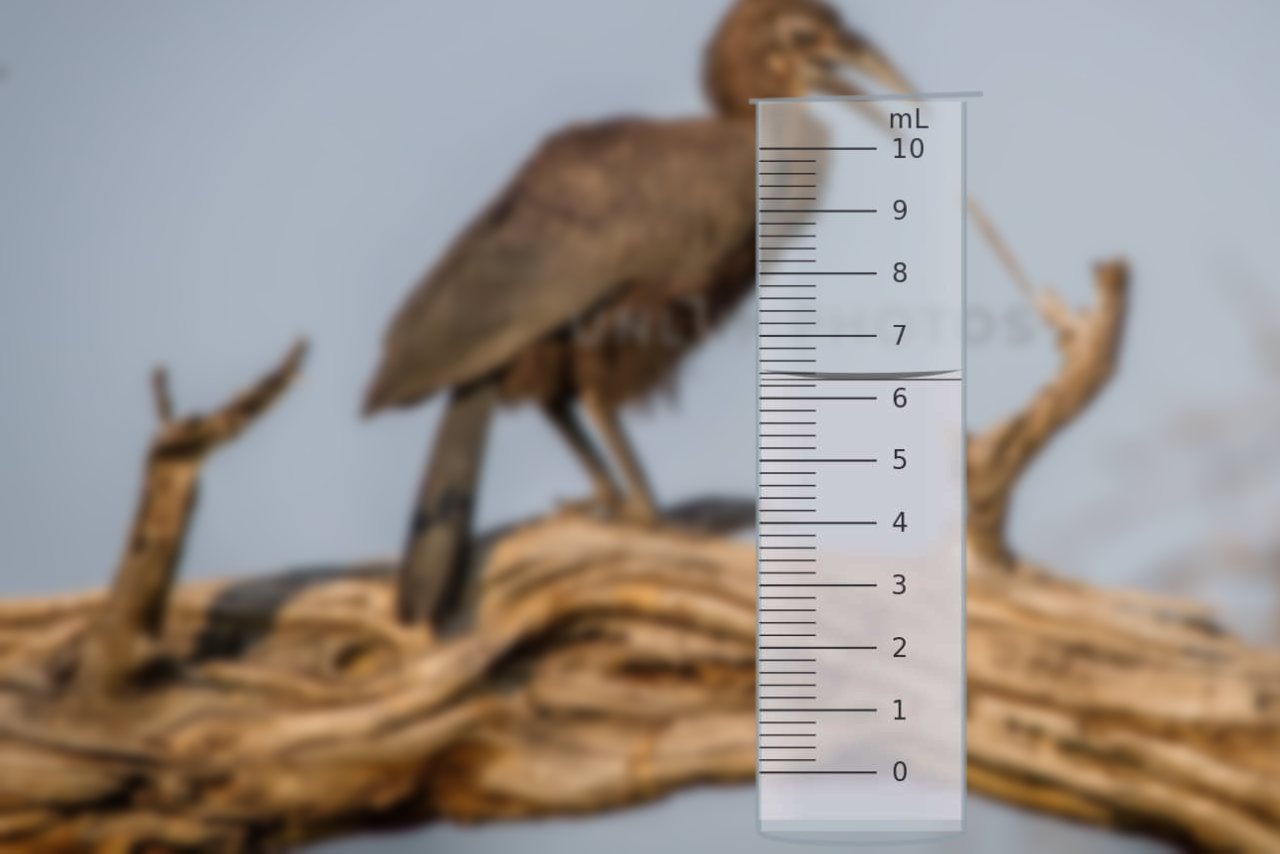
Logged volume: 6.3 mL
